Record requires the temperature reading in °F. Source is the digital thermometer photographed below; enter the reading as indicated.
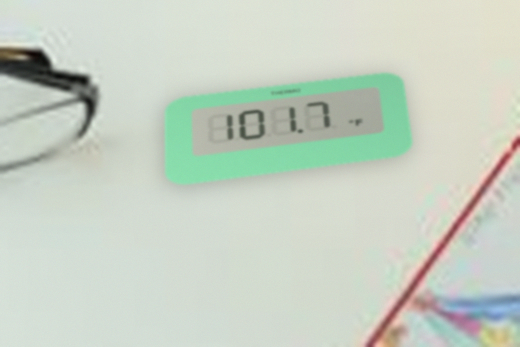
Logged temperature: 101.7 °F
